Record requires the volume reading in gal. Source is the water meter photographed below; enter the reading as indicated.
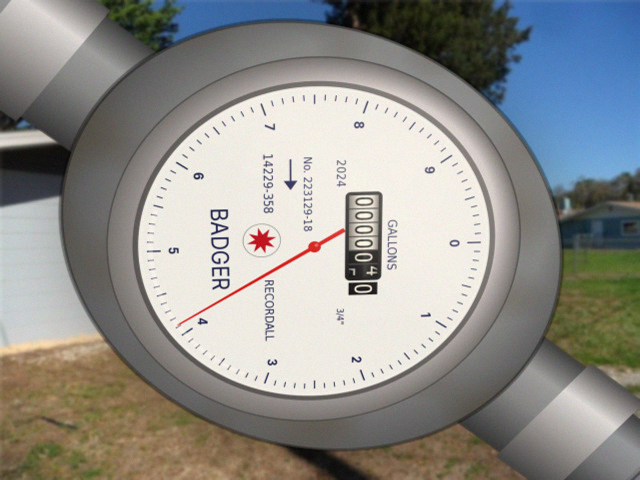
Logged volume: 44.1 gal
